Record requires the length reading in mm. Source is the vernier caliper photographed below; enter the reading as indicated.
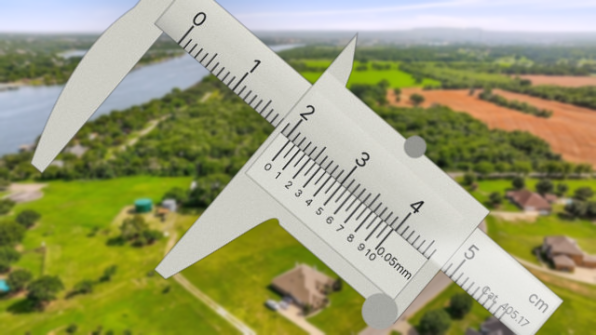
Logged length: 20.6 mm
